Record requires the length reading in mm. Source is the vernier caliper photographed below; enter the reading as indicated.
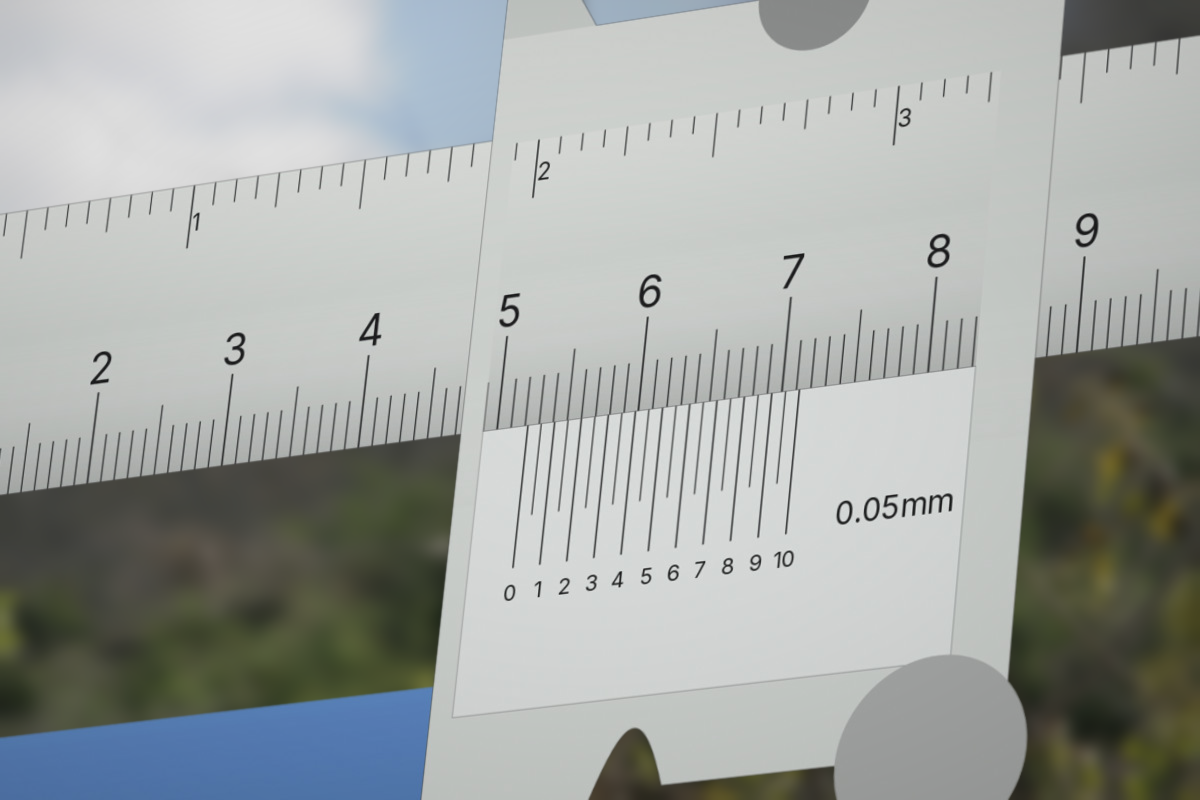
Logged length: 52.2 mm
